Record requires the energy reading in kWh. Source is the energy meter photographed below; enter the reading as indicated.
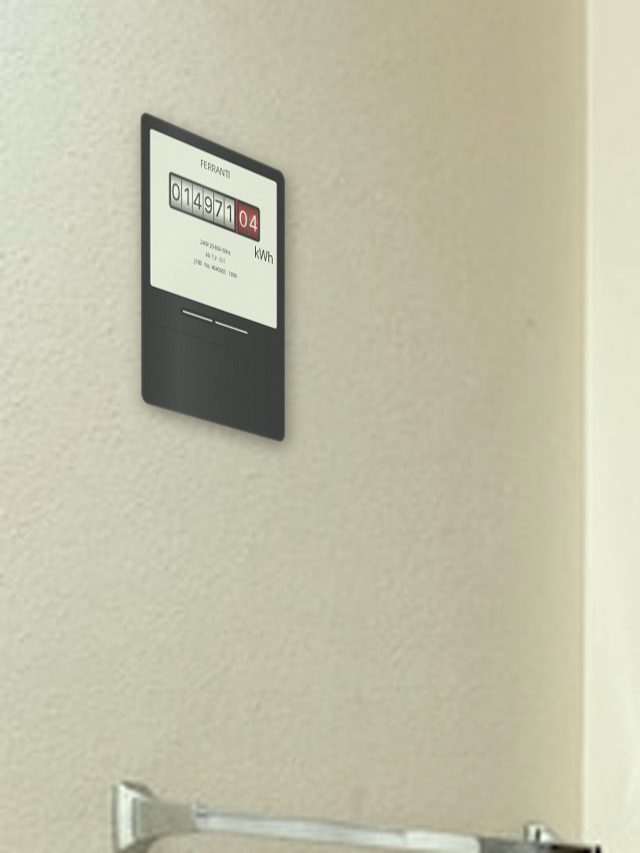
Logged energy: 14971.04 kWh
